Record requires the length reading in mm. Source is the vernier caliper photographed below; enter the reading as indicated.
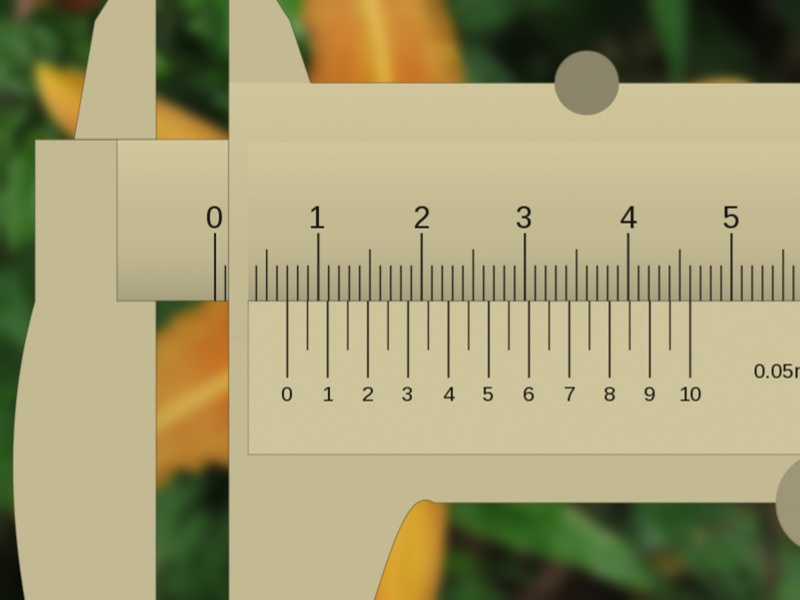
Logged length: 7.0 mm
